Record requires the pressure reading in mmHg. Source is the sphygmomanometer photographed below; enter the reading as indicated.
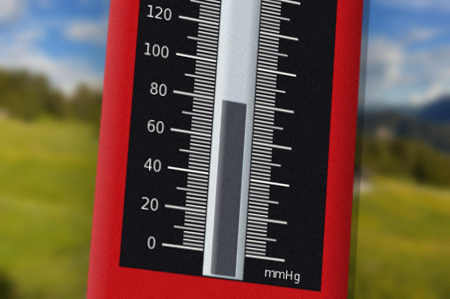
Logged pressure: 80 mmHg
